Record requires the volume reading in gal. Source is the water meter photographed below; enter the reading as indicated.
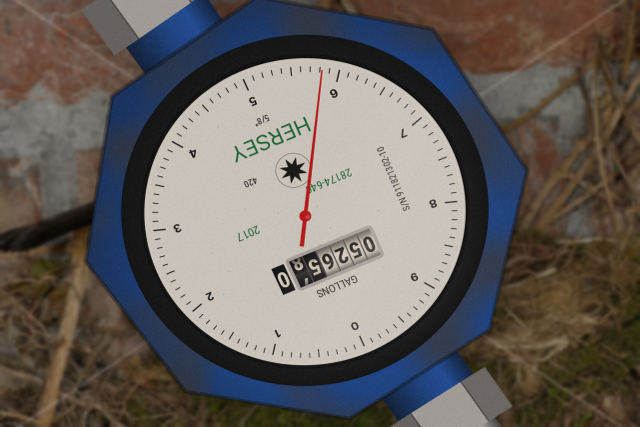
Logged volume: 526575.8 gal
